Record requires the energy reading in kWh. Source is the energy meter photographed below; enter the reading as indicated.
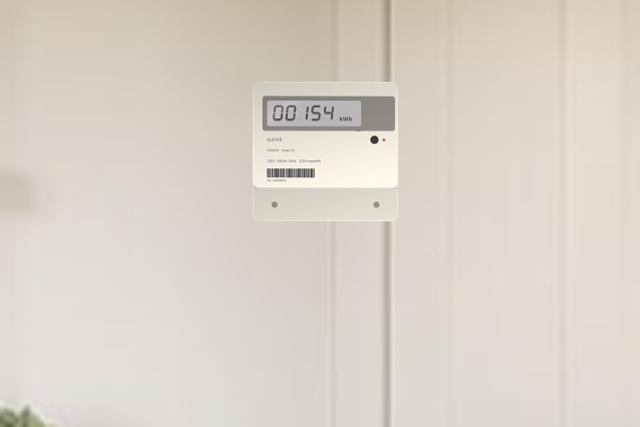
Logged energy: 154 kWh
